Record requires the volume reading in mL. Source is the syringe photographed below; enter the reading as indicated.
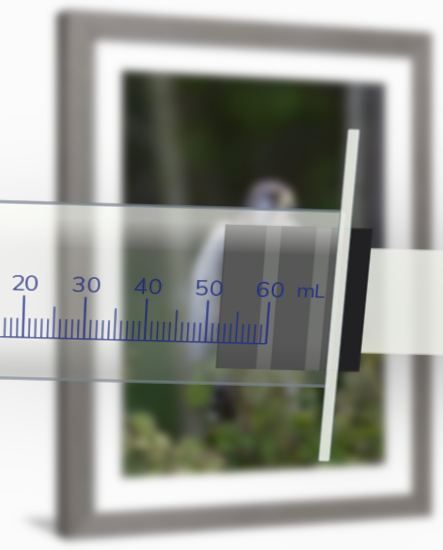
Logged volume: 52 mL
